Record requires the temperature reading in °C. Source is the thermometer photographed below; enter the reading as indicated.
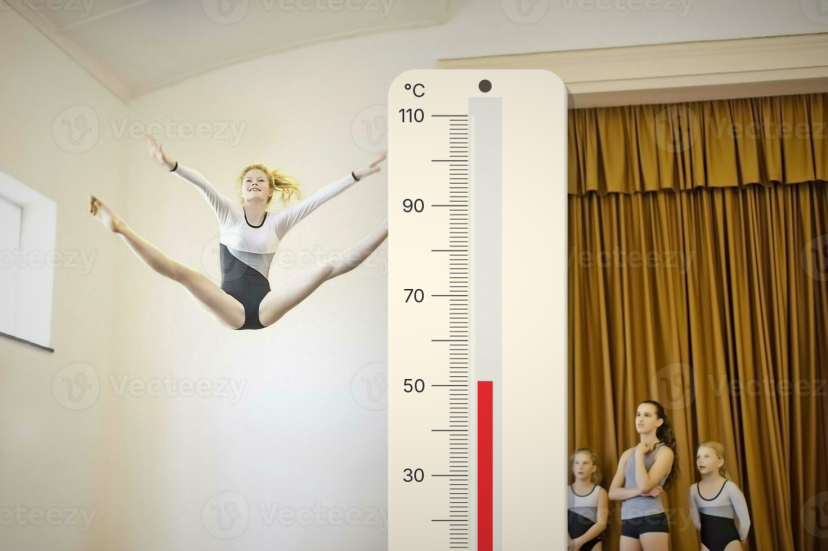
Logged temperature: 51 °C
